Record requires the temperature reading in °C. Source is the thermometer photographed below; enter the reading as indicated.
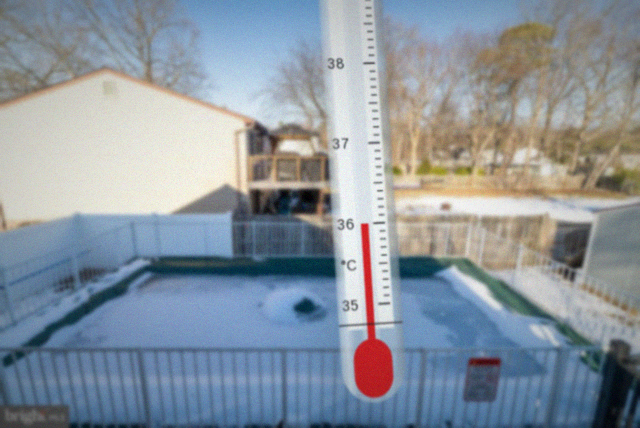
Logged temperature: 36 °C
